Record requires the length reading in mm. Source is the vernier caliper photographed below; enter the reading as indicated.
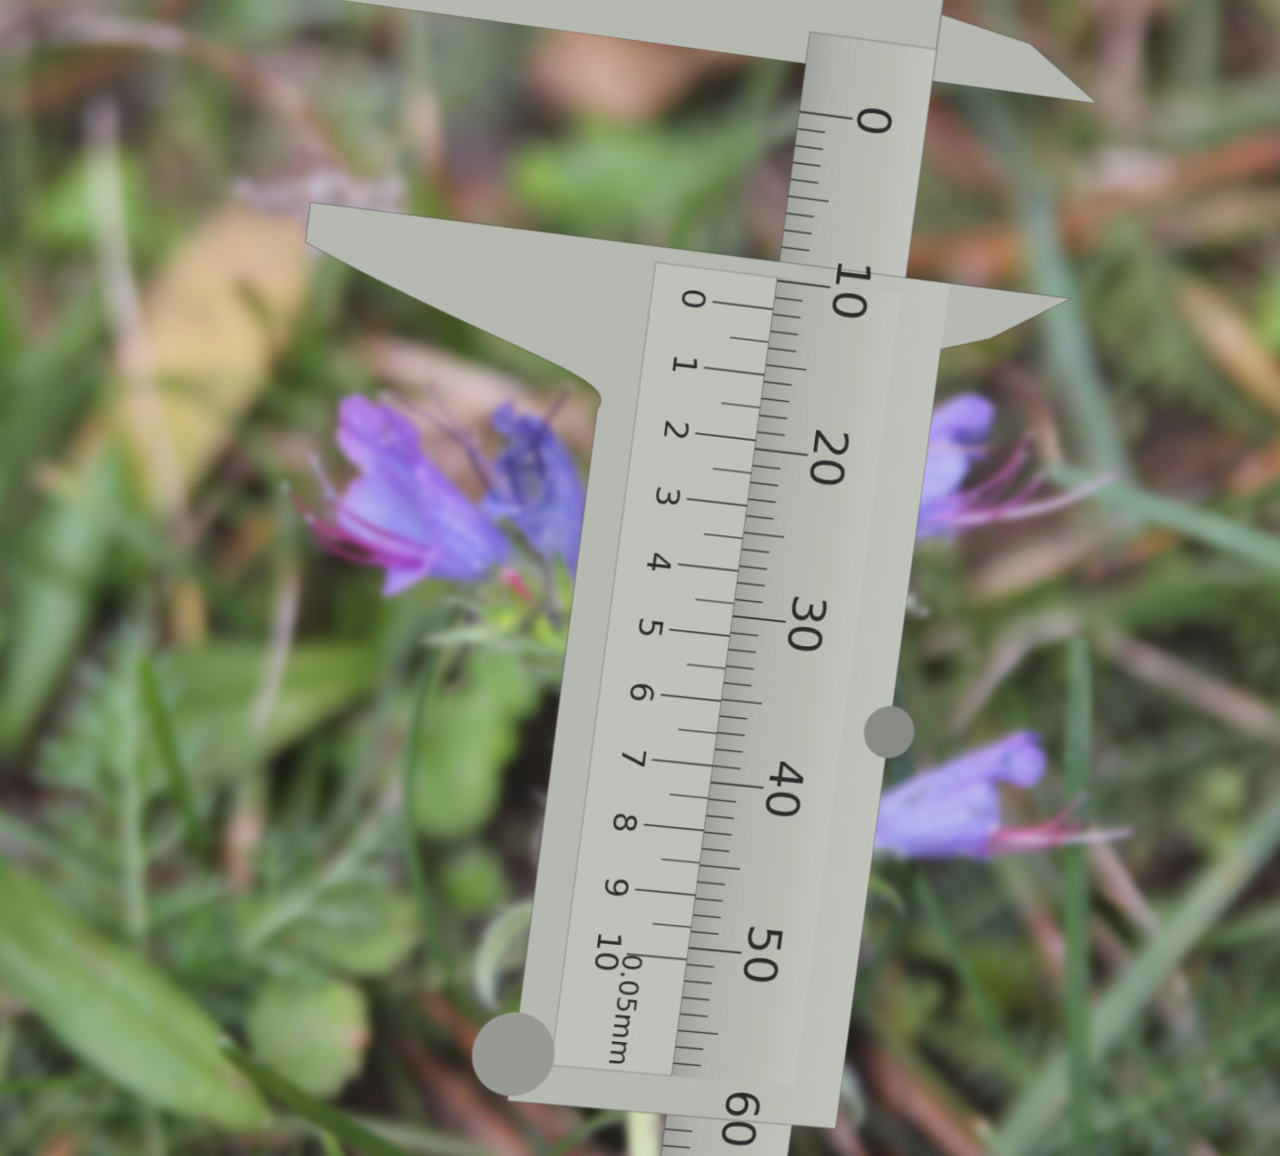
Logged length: 11.7 mm
